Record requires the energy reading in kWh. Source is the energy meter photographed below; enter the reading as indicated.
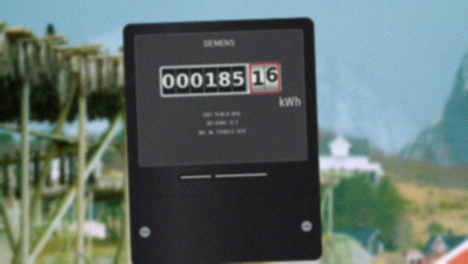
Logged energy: 185.16 kWh
